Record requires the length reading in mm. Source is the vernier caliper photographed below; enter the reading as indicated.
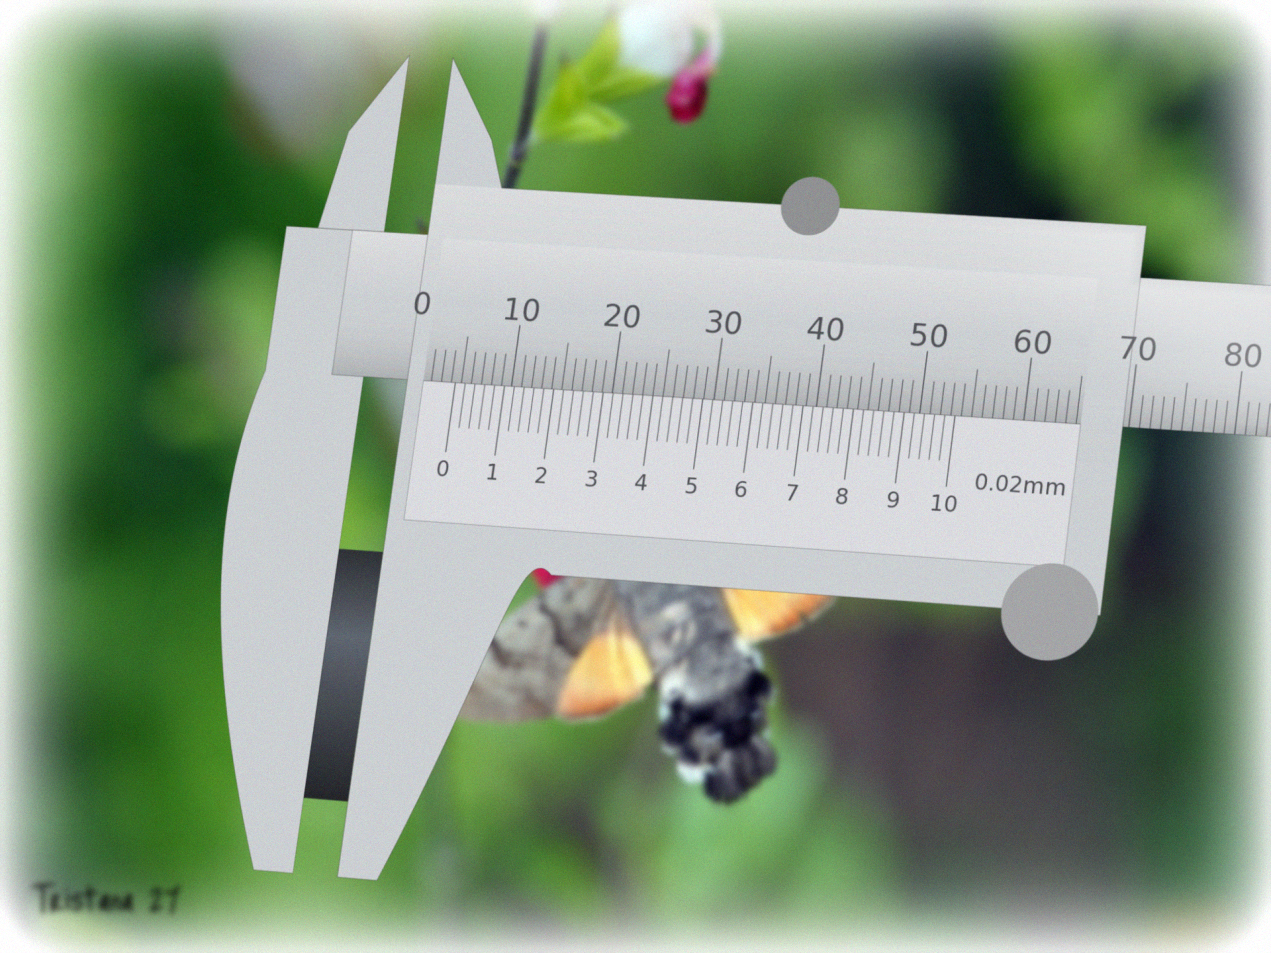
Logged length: 4.4 mm
